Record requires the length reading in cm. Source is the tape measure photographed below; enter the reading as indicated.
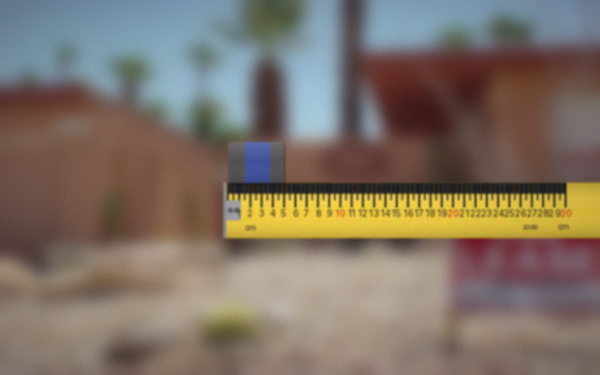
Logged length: 5 cm
